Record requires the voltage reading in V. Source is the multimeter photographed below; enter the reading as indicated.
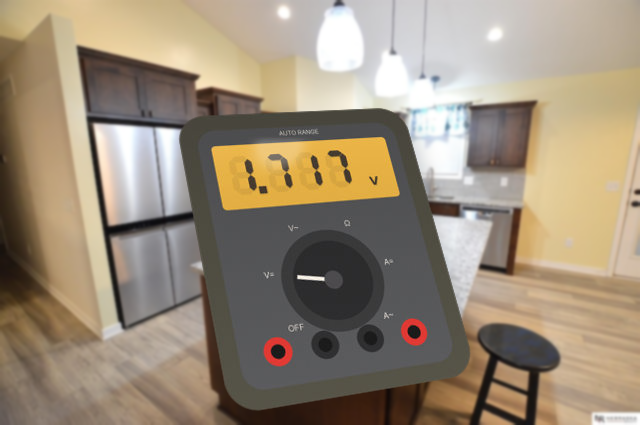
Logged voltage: 1.717 V
